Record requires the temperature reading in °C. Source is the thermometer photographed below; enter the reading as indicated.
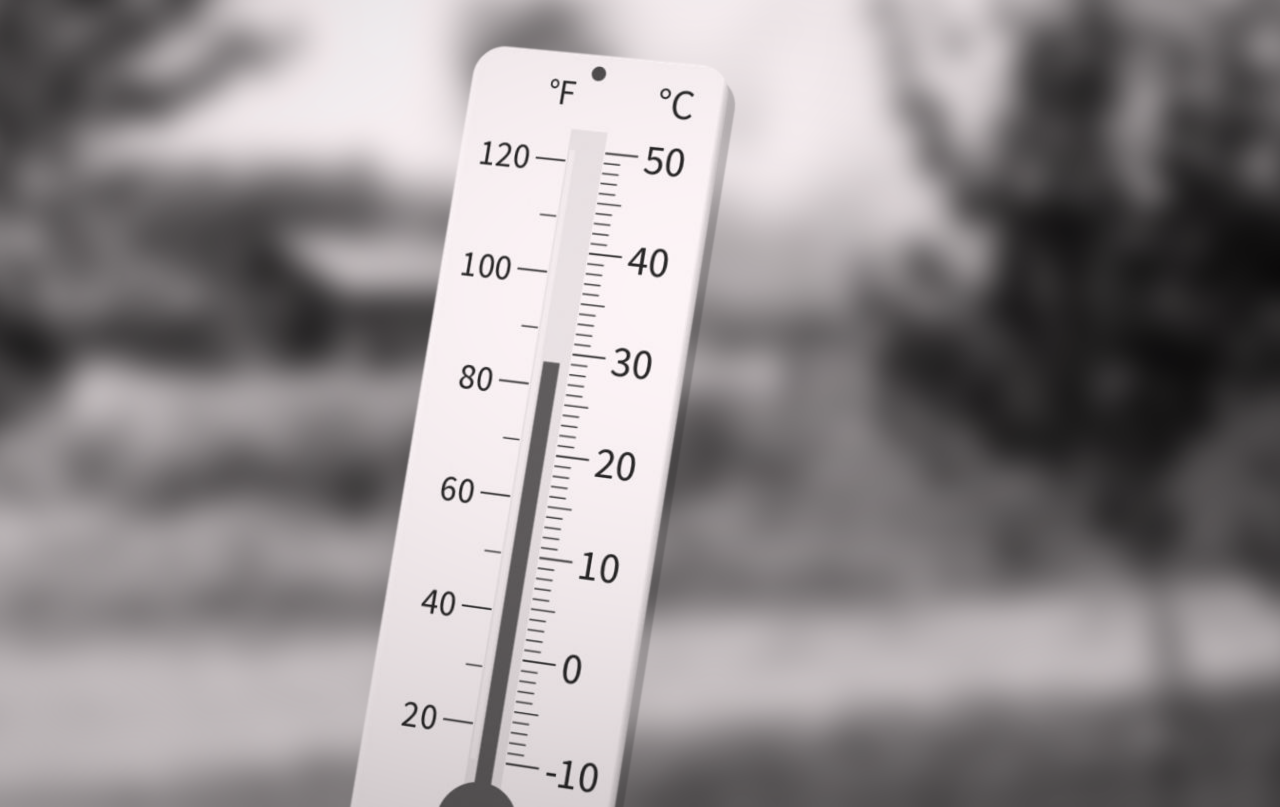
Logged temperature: 29 °C
